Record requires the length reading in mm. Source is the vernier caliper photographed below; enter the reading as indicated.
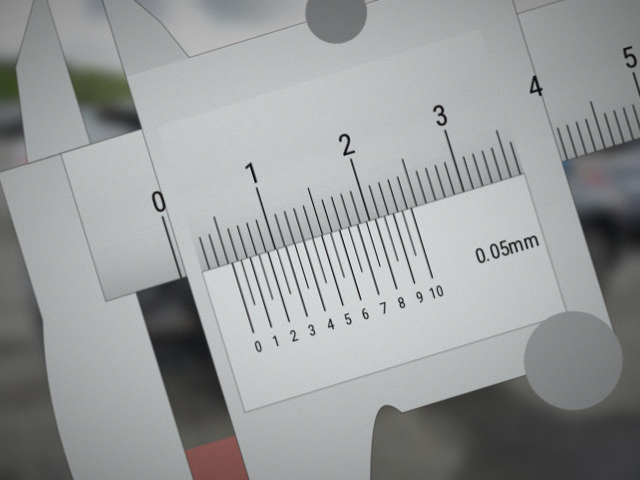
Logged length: 5.4 mm
